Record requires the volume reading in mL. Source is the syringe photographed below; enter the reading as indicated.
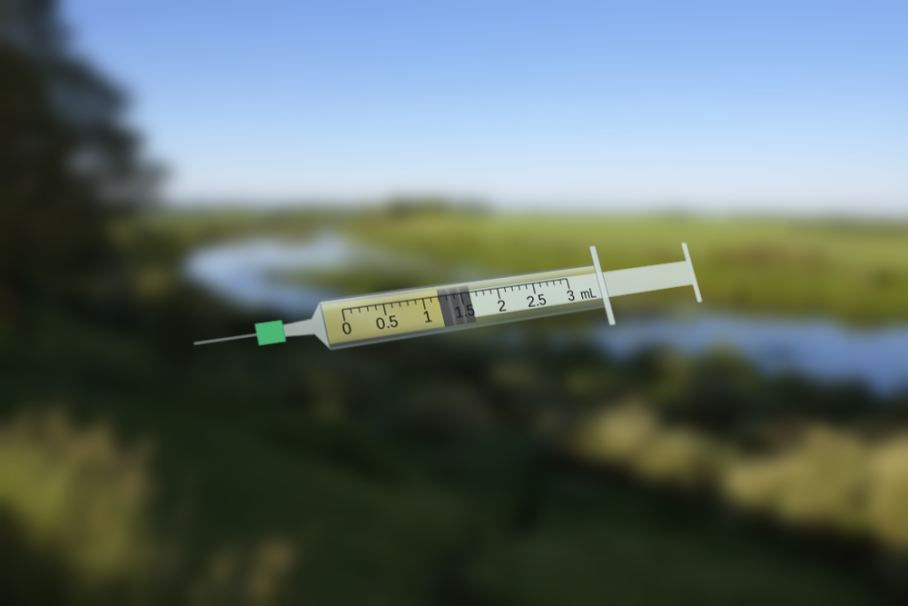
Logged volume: 1.2 mL
